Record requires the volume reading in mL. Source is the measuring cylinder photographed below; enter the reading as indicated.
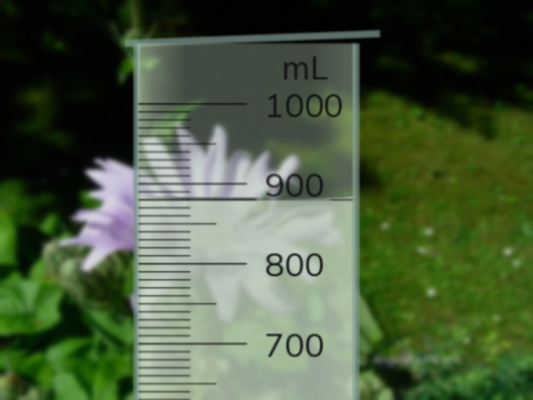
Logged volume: 880 mL
